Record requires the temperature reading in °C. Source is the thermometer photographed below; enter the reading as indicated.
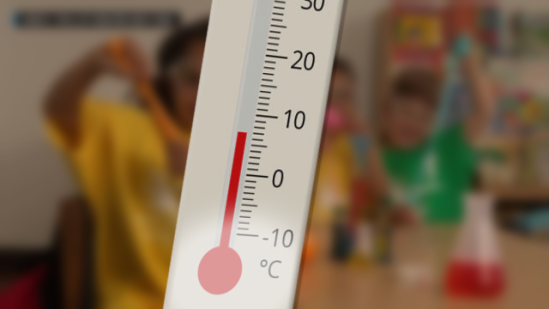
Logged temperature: 7 °C
